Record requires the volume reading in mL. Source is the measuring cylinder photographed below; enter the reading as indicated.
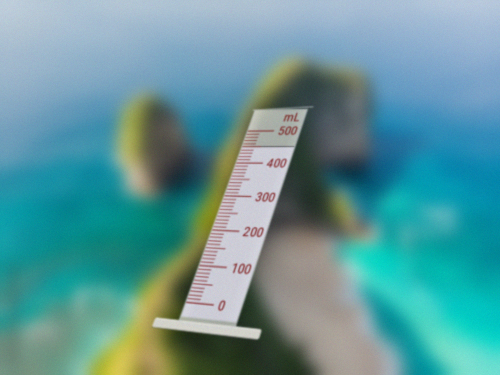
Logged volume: 450 mL
